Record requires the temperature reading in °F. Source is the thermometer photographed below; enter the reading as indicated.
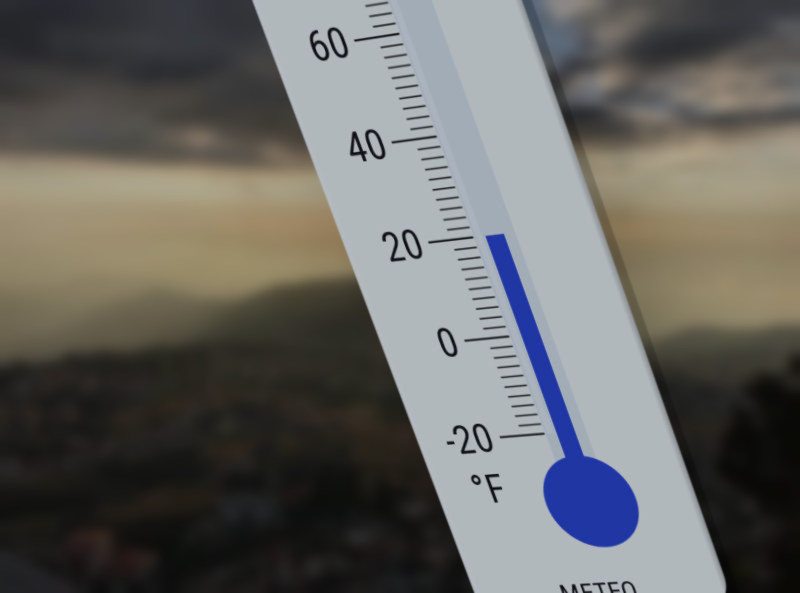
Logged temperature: 20 °F
